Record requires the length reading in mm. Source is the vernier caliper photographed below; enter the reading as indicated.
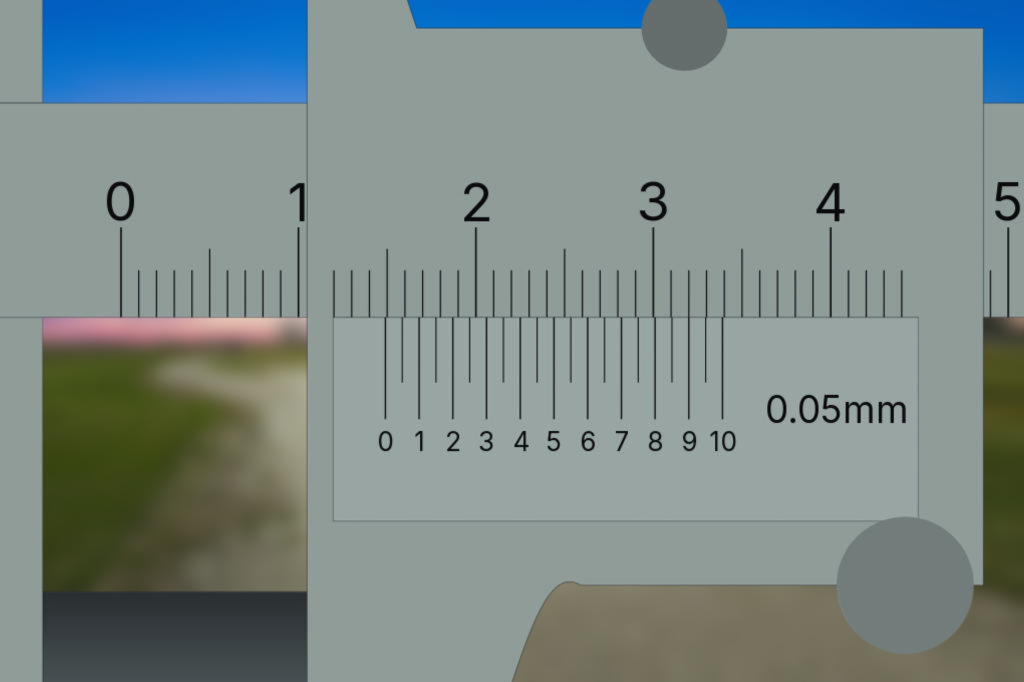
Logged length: 14.9 mm
